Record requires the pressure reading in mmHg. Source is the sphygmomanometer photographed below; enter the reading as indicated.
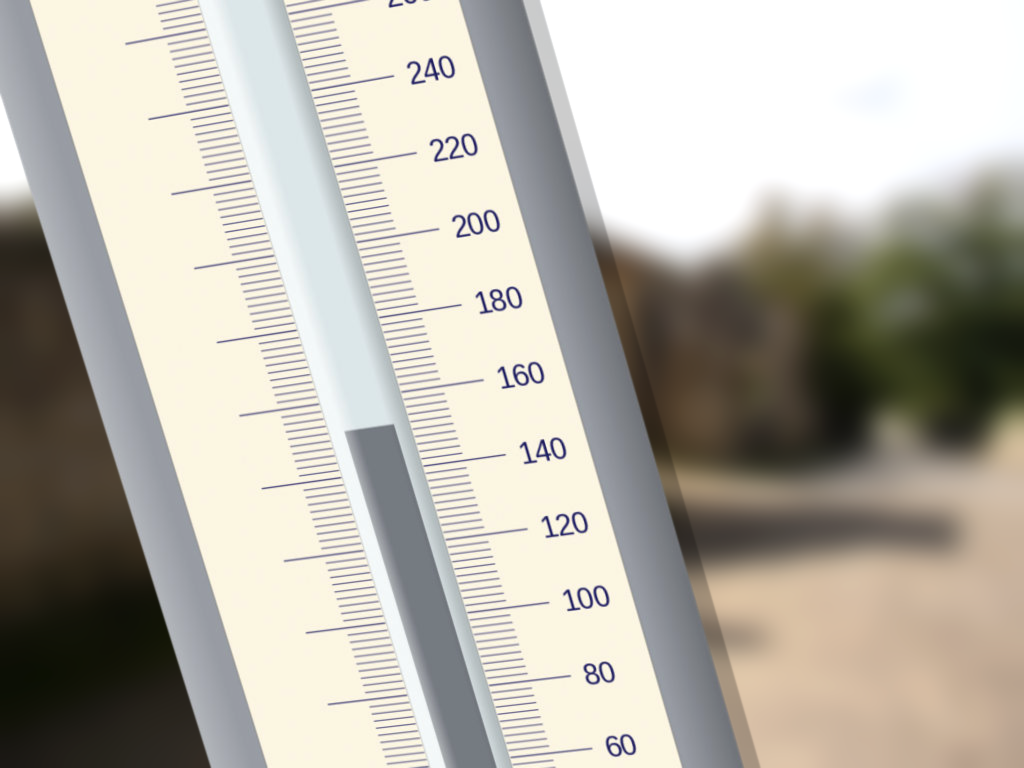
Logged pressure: 152 mmHg
